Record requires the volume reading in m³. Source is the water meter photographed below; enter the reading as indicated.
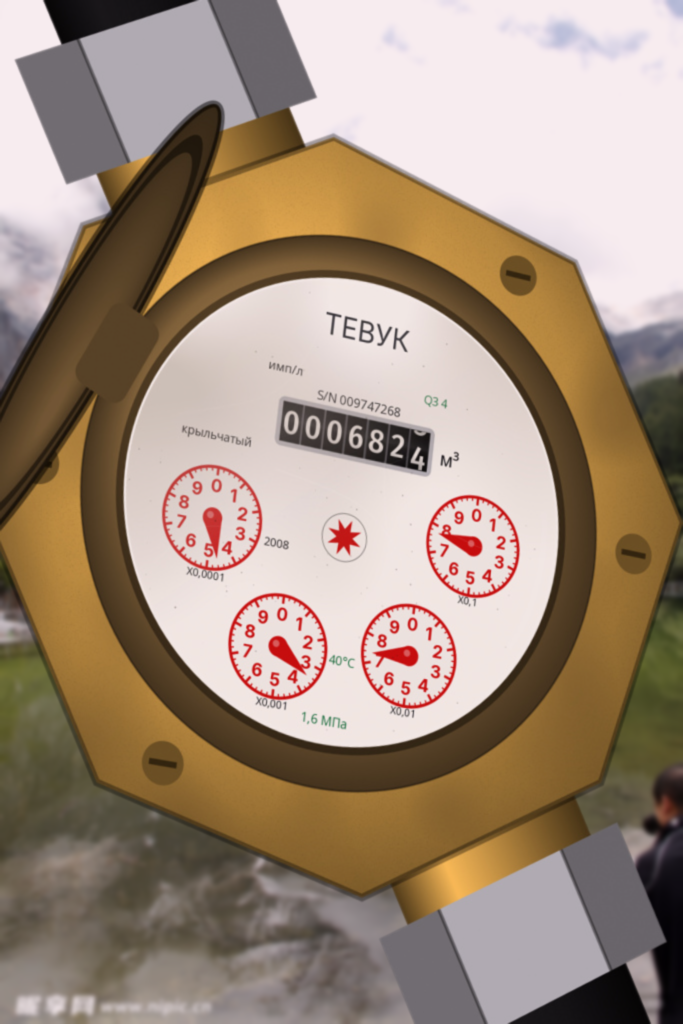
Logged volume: 6823.7734 m³
